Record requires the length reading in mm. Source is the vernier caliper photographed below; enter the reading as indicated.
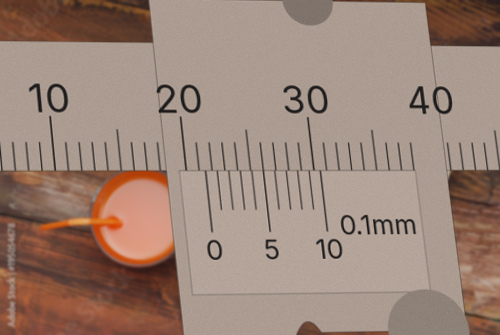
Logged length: 21.5 mm
